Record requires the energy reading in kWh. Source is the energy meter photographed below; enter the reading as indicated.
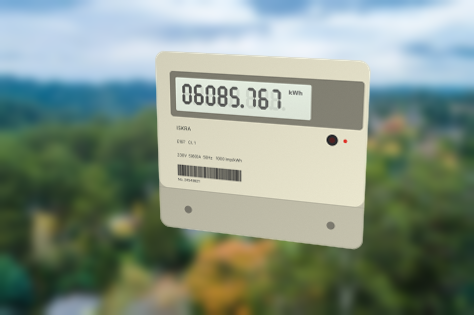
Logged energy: 6085.767 kWh
